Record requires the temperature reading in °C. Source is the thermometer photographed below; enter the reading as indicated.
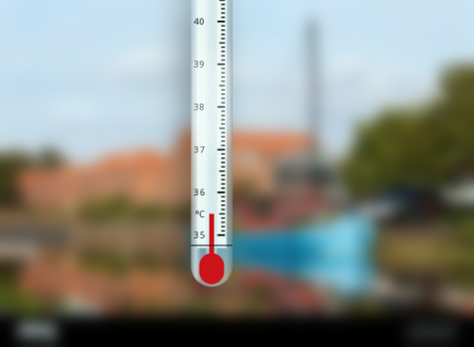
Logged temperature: 35.5 °C
